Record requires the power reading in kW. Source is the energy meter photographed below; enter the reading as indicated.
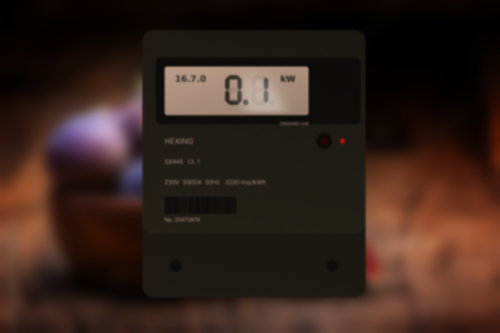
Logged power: 0.1 kW
